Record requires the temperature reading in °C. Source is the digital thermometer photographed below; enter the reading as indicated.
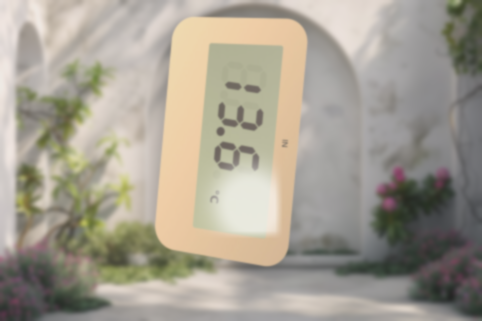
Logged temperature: 13.6 °C
